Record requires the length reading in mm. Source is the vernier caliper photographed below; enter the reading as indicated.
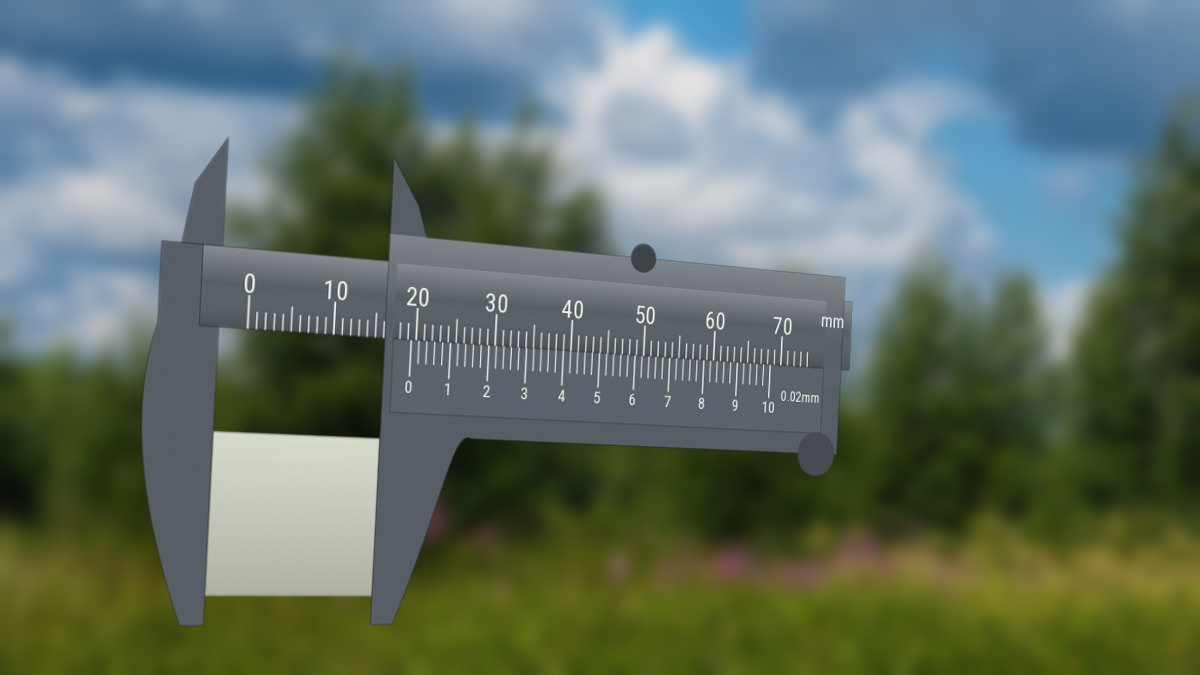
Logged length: 19.4 mm
